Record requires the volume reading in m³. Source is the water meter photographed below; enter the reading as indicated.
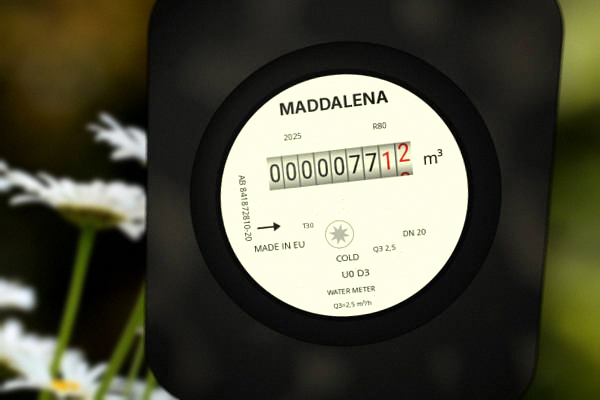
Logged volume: 77.12 m³
